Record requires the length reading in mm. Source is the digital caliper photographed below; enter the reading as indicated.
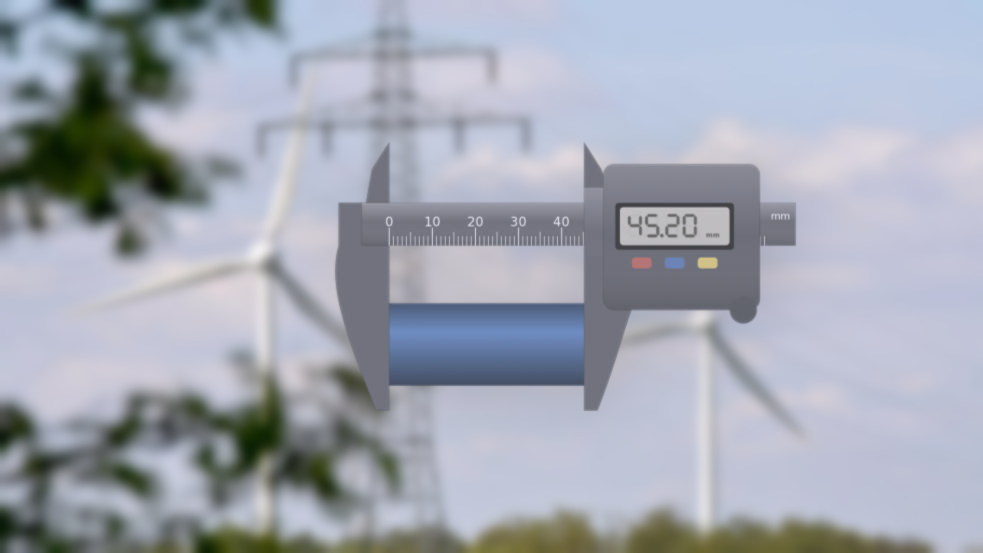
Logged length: 45.20 mm
